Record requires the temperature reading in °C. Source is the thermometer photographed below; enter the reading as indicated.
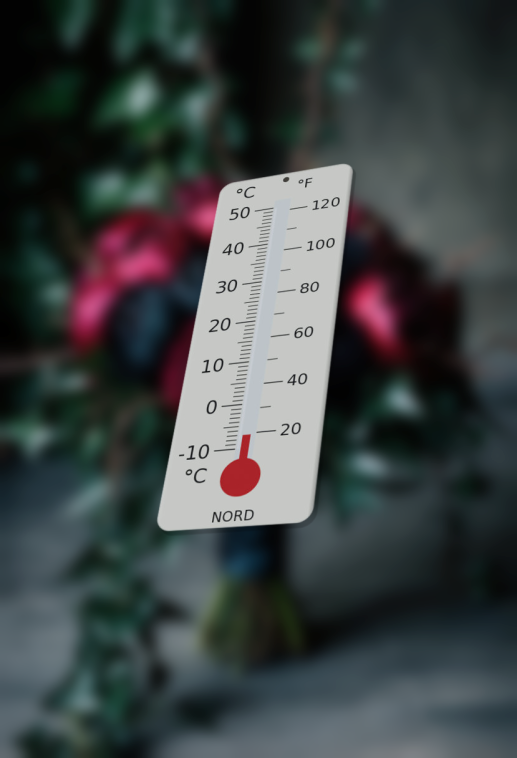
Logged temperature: -7 °C
